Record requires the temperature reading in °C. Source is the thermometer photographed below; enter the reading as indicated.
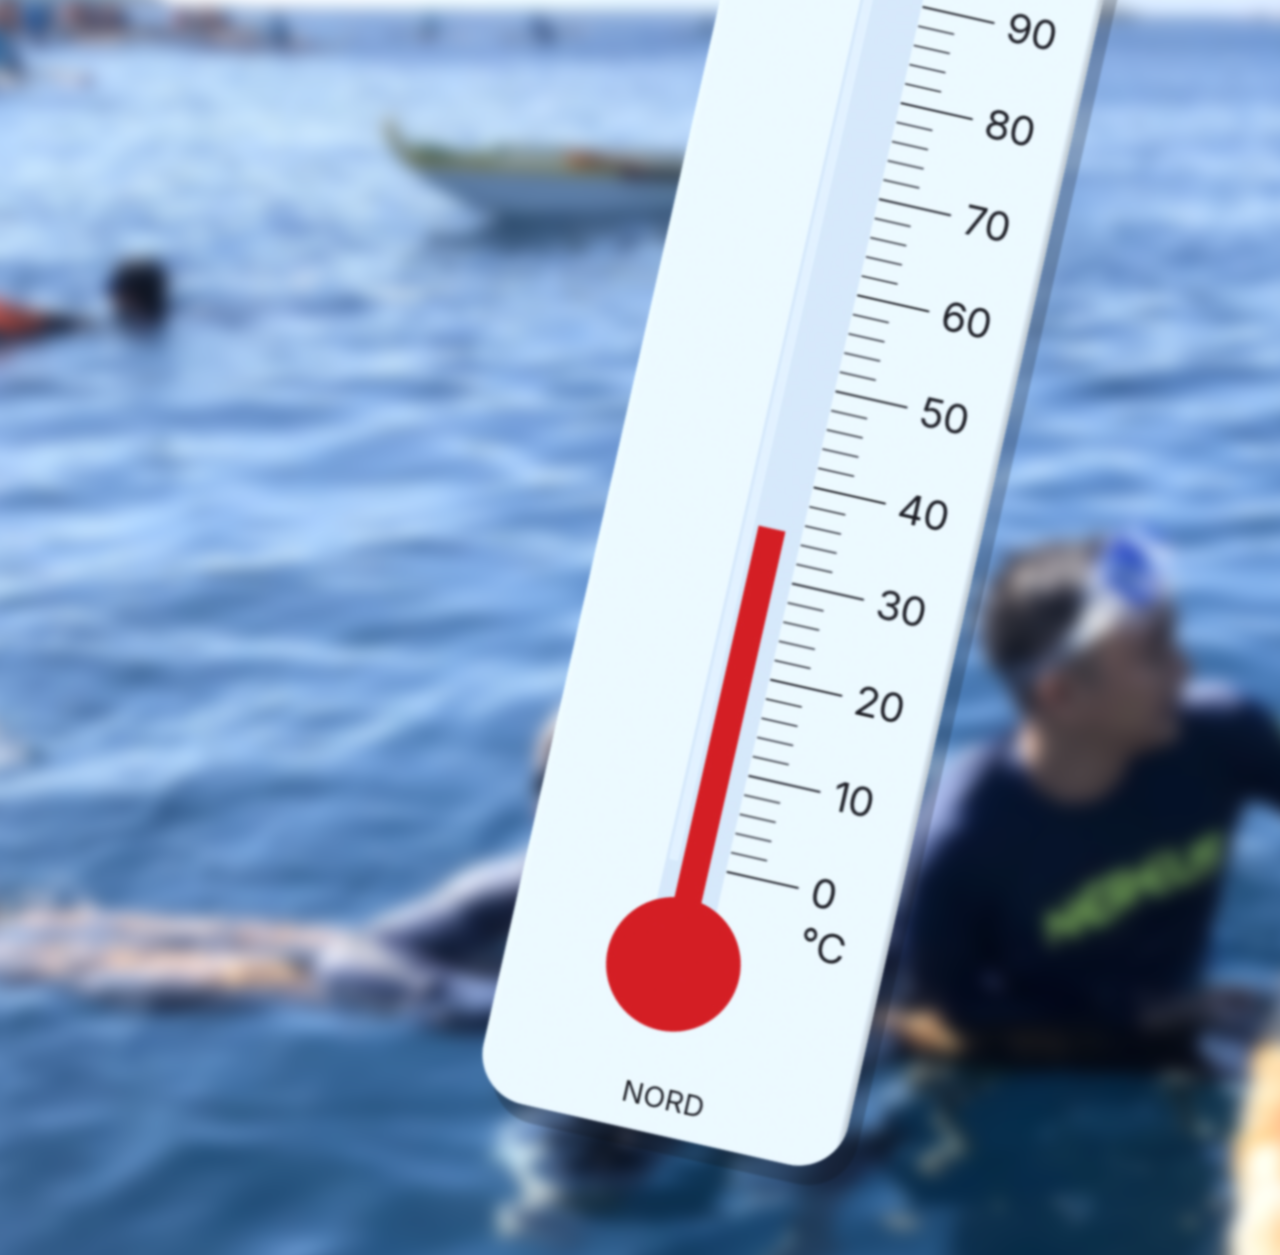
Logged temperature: 35 °C
